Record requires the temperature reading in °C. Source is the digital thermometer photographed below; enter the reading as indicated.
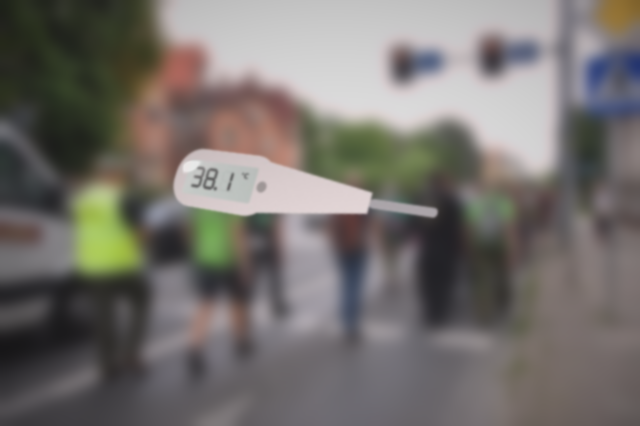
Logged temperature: 38.1 °C
